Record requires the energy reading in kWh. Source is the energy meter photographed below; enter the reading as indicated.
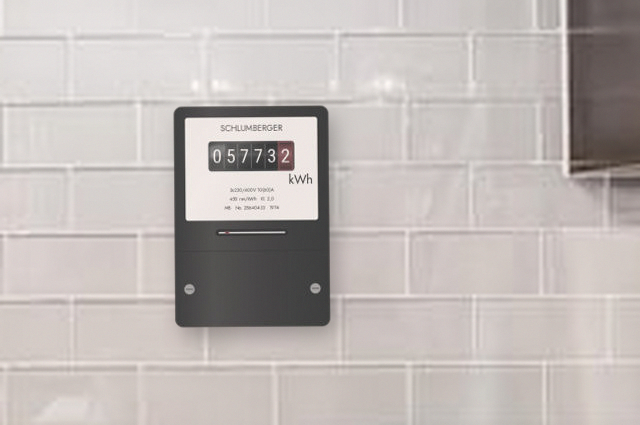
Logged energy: 5773.2 kWh
